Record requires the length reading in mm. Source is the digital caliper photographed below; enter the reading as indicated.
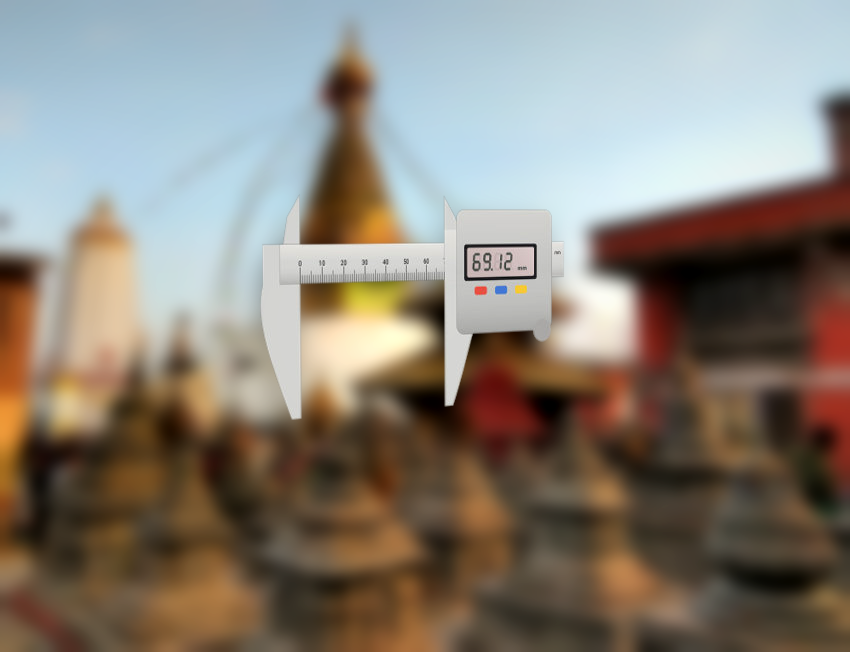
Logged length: 69.12 mm
